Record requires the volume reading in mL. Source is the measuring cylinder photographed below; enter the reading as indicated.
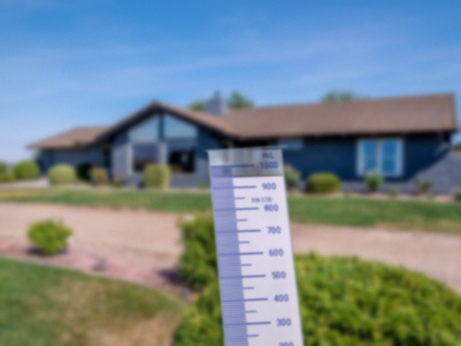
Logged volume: 950 mL
